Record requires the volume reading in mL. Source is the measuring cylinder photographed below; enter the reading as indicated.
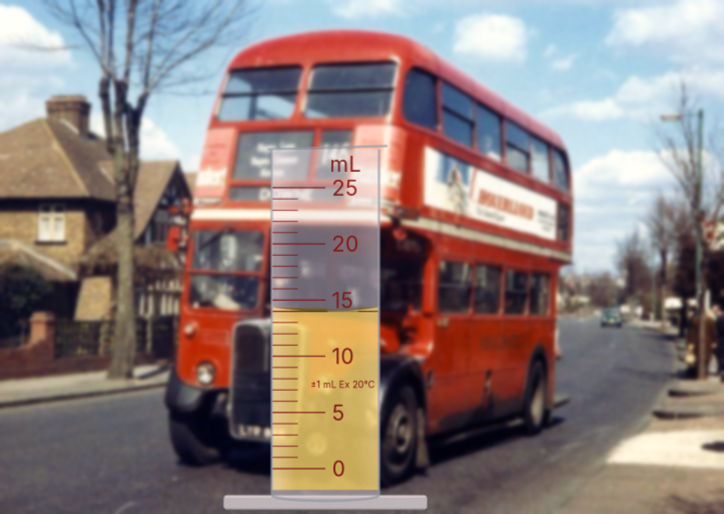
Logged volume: 14 mL
